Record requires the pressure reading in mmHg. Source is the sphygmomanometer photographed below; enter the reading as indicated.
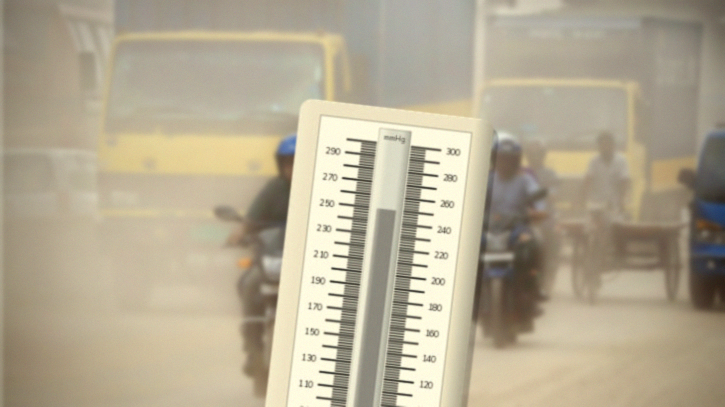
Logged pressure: 250 mmHg
